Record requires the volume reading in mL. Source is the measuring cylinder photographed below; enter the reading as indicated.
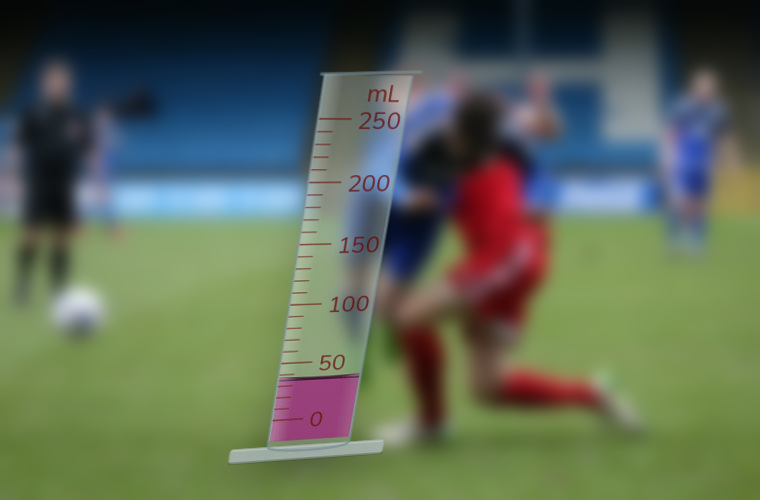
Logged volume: 35 mL
